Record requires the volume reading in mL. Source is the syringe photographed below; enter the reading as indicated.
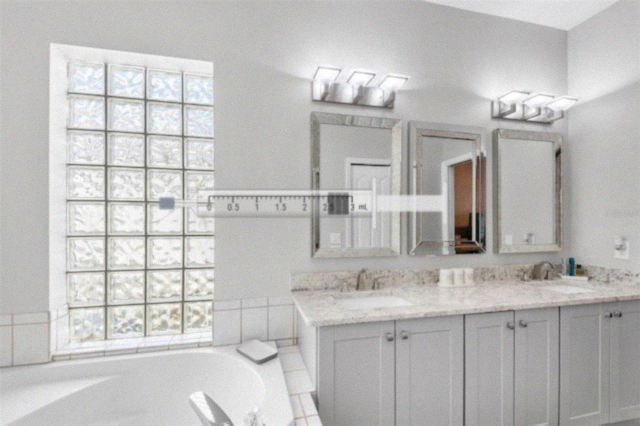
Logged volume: 2.5 mL
